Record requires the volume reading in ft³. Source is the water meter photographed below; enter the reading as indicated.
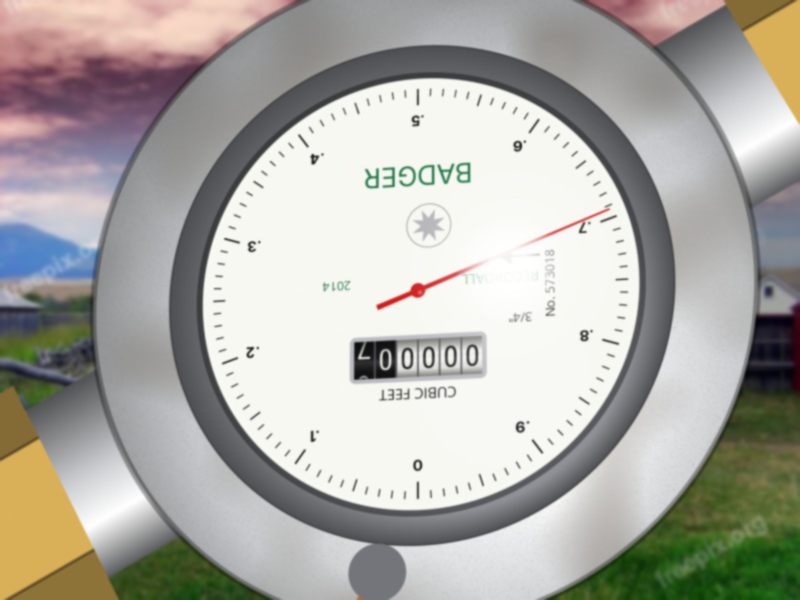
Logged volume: 6.69 ft³
